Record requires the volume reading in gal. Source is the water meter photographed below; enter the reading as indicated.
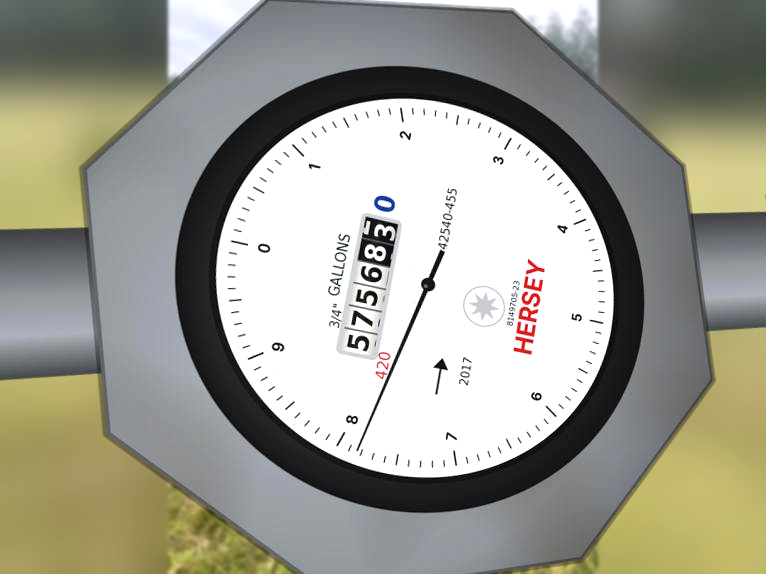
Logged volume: 5756827.8 gal
